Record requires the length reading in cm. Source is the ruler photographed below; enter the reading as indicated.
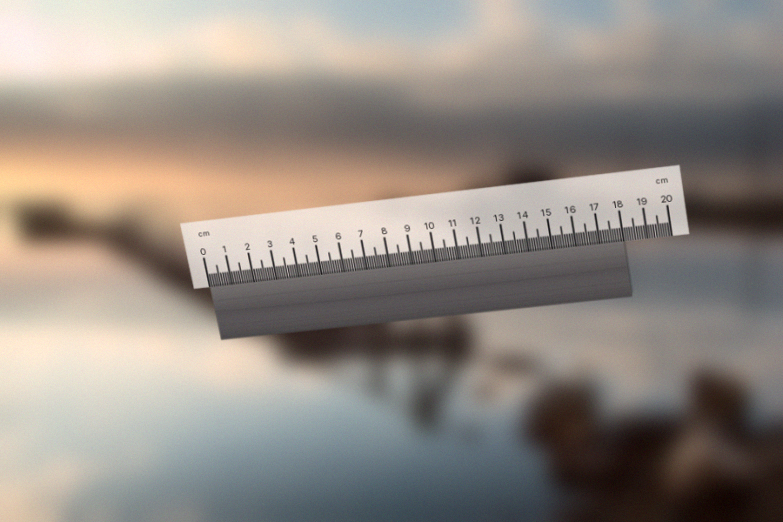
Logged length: 18 cm
